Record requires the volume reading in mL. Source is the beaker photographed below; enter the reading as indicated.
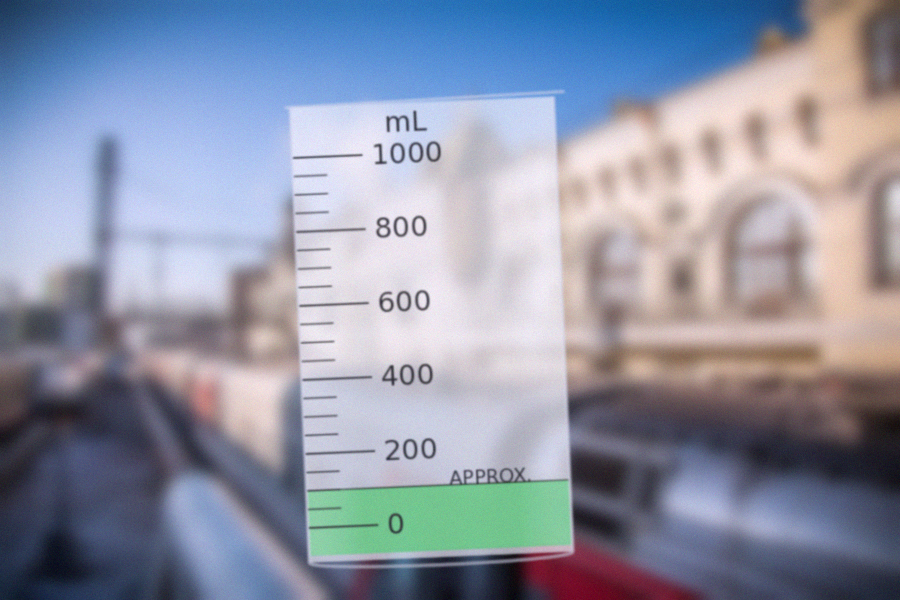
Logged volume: 100 mL
